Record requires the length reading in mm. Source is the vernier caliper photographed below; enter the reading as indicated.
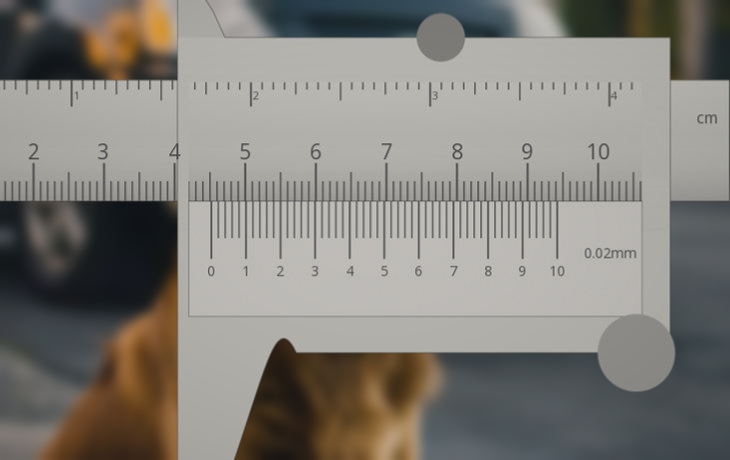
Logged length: 45.2 mm
